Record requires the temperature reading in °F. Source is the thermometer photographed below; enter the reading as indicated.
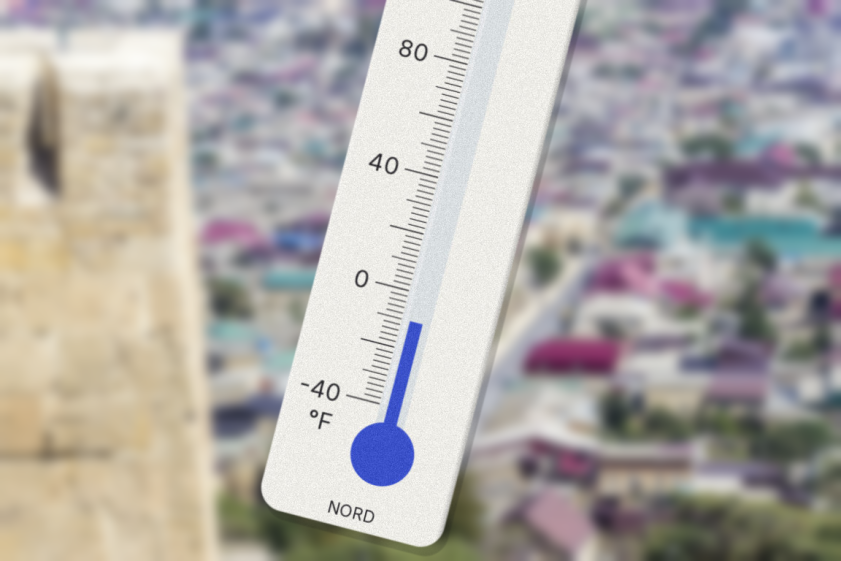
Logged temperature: -10 °F
